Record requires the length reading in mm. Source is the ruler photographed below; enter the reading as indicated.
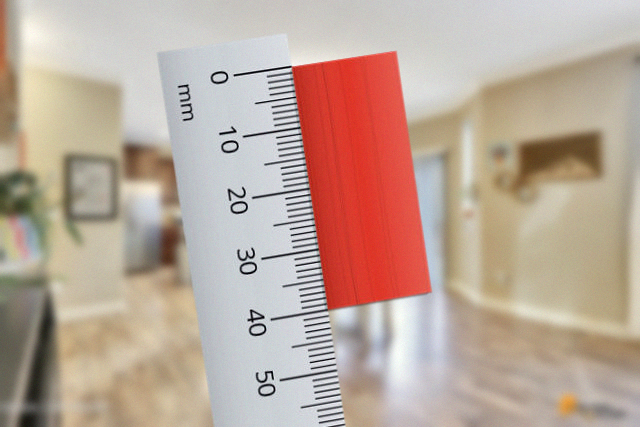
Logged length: 40 mm
